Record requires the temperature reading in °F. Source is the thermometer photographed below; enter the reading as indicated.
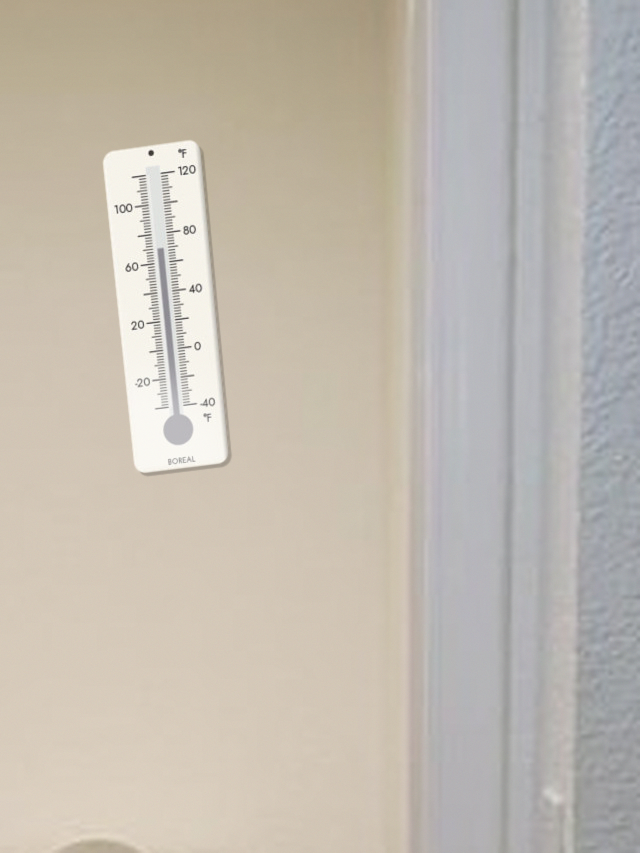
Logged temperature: 70 °F
